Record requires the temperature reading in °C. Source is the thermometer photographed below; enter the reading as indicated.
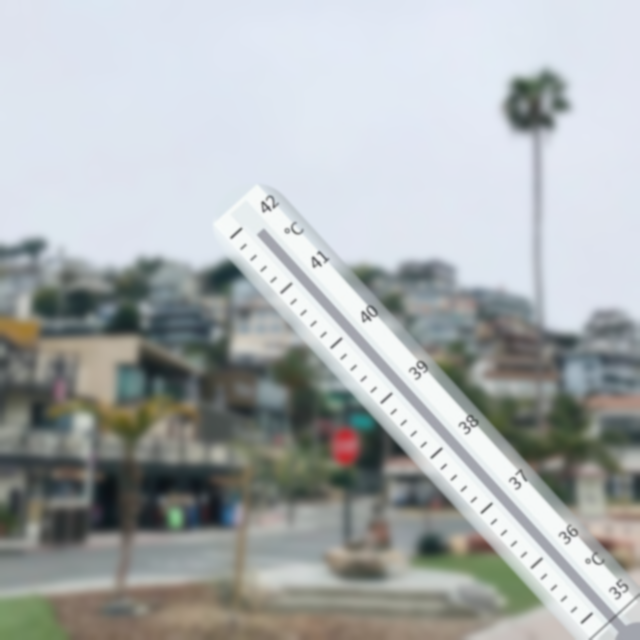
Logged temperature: 41.8 °C
